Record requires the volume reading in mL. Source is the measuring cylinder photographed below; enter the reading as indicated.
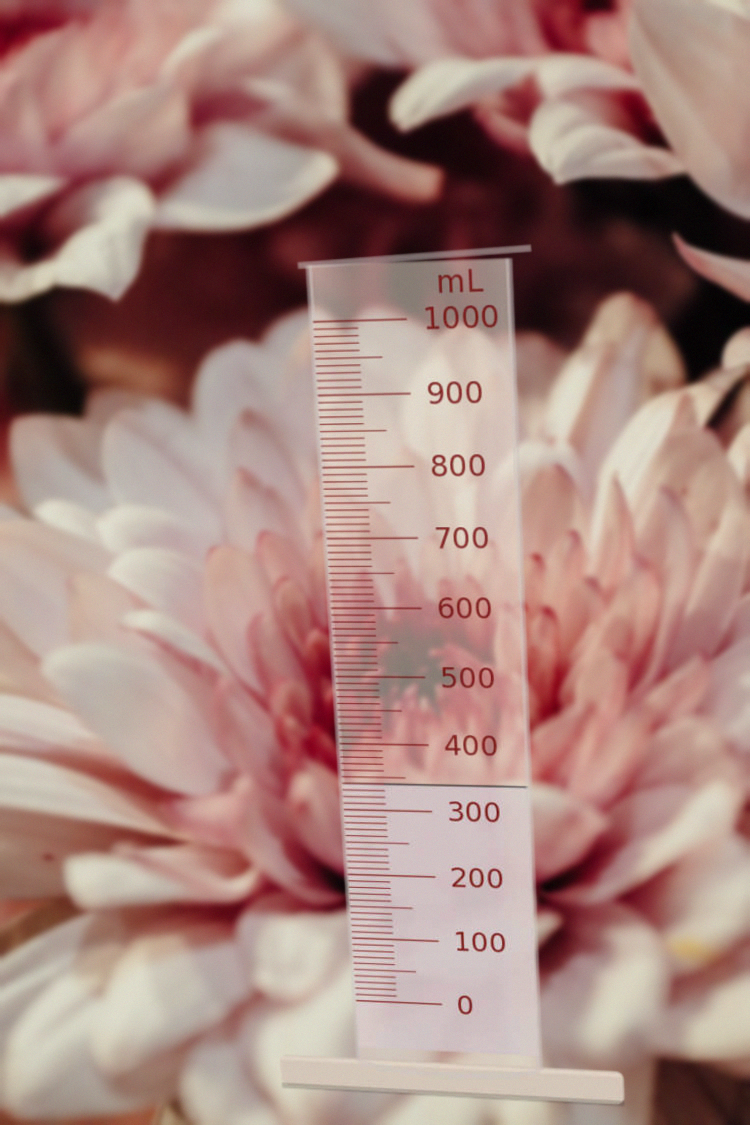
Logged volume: 340 mL
